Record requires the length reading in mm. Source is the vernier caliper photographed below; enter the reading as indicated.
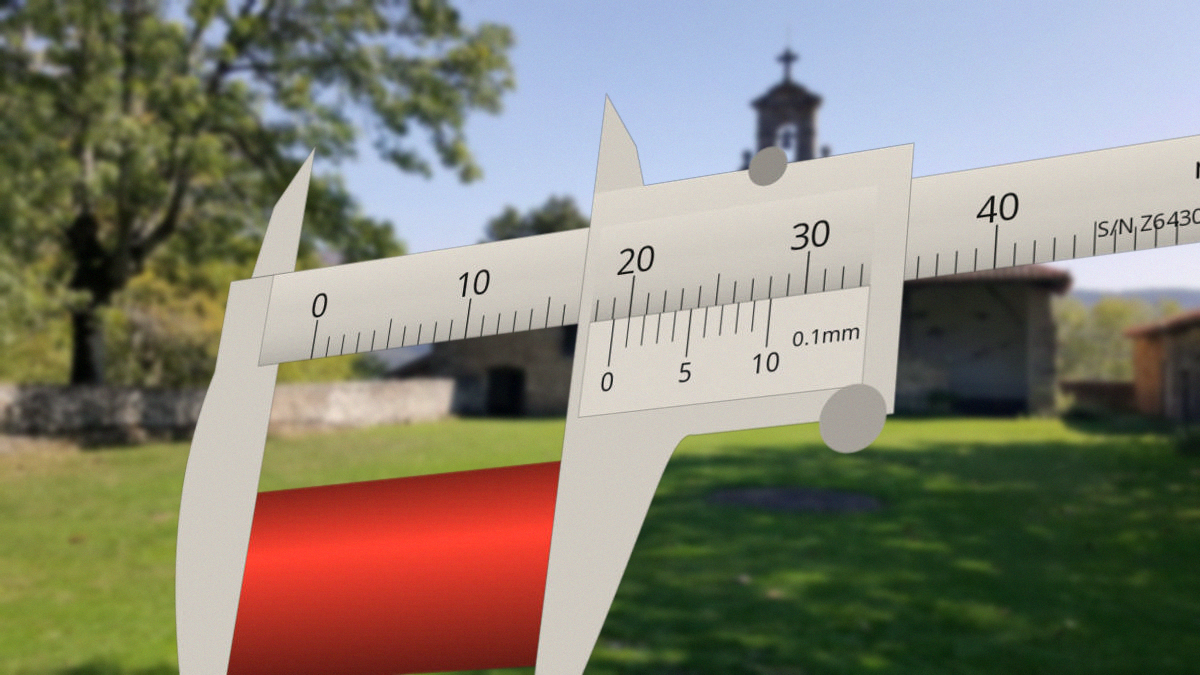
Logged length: 19.1 mm
